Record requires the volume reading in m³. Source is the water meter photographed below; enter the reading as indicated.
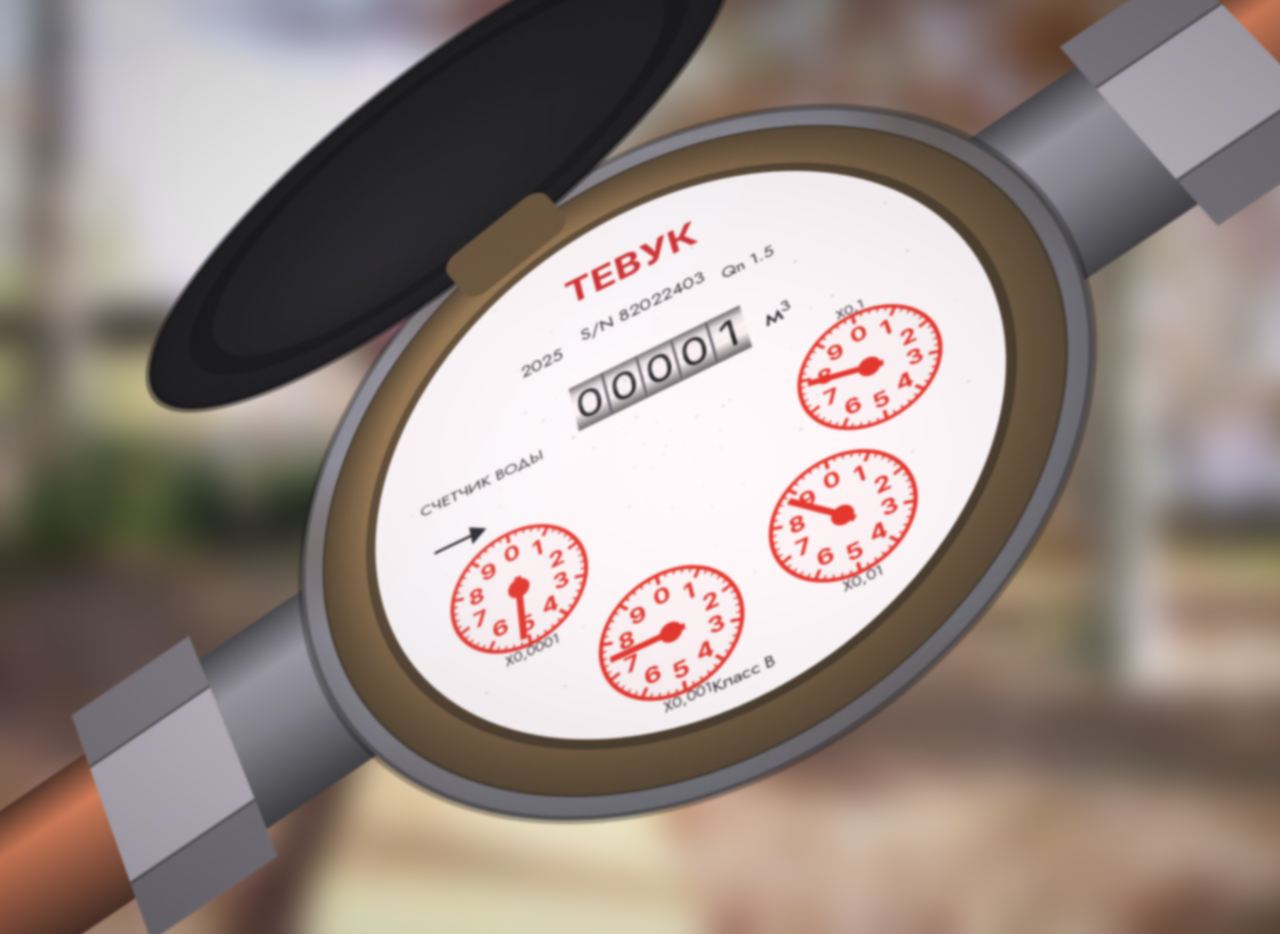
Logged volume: 1.7875 m³
